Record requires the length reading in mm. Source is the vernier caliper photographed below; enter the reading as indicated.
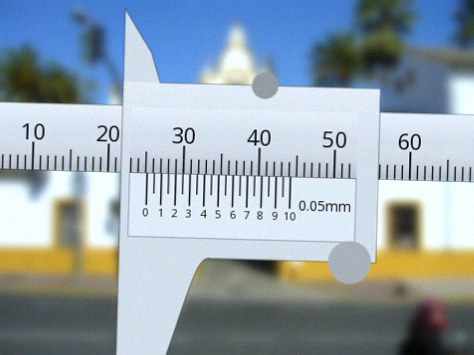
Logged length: 25.2 mm
